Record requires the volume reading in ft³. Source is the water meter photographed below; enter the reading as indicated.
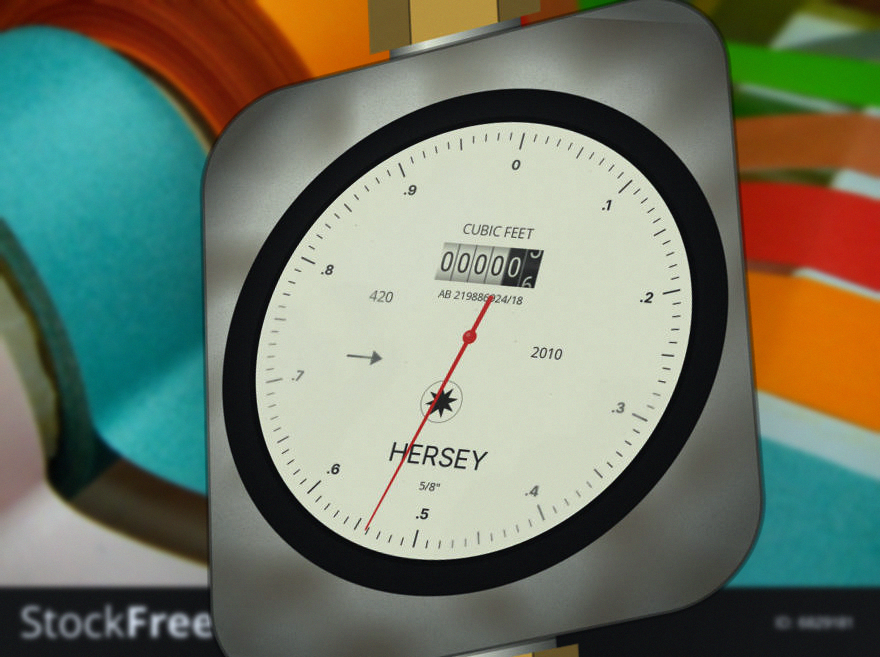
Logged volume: 5.54 ft³
